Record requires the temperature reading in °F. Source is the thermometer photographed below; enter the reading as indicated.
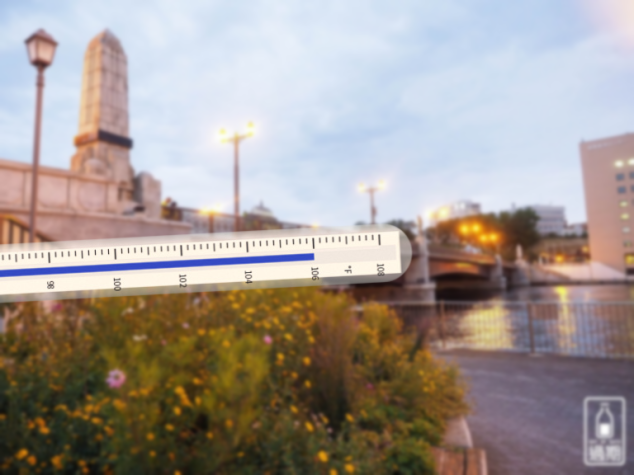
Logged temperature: 106 °F
